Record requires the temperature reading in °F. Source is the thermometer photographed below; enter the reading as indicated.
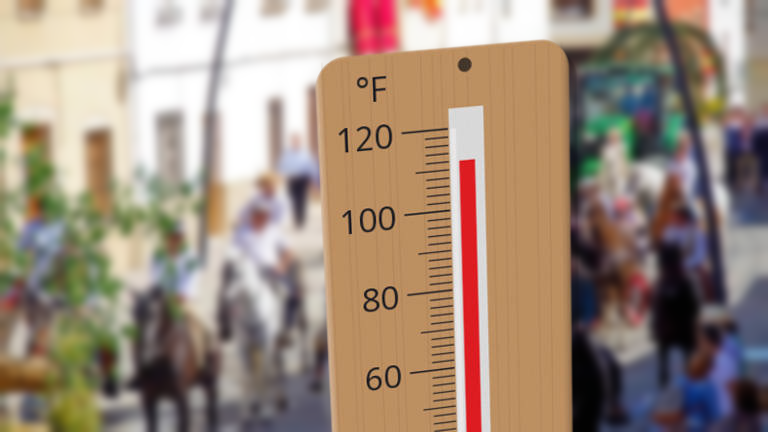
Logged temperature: 112 °F
